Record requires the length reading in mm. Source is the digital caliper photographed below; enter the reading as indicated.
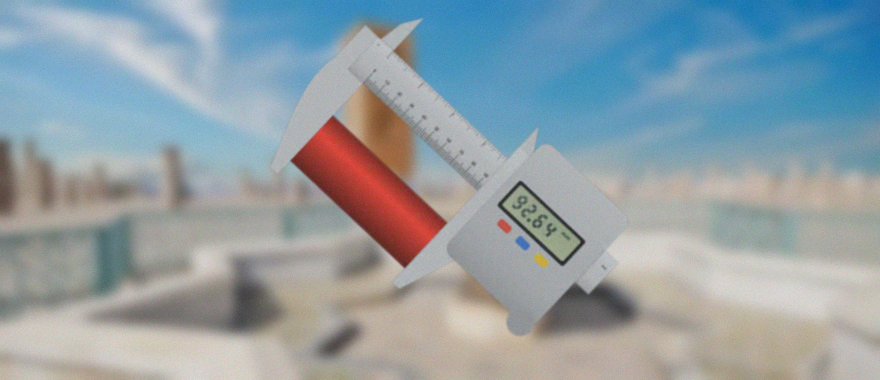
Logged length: 92.64 mm
